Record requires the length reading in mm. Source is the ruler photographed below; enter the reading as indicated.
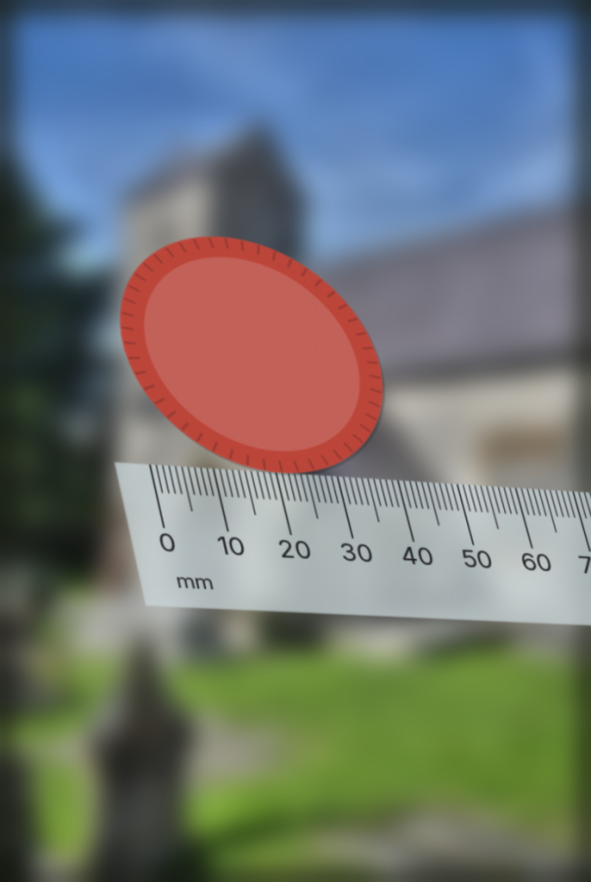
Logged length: 42 mm
